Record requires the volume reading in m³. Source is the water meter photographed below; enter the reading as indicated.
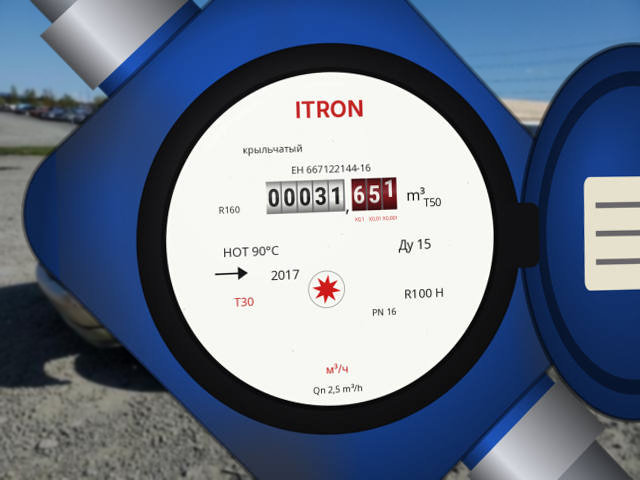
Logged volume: 31.651 m³
